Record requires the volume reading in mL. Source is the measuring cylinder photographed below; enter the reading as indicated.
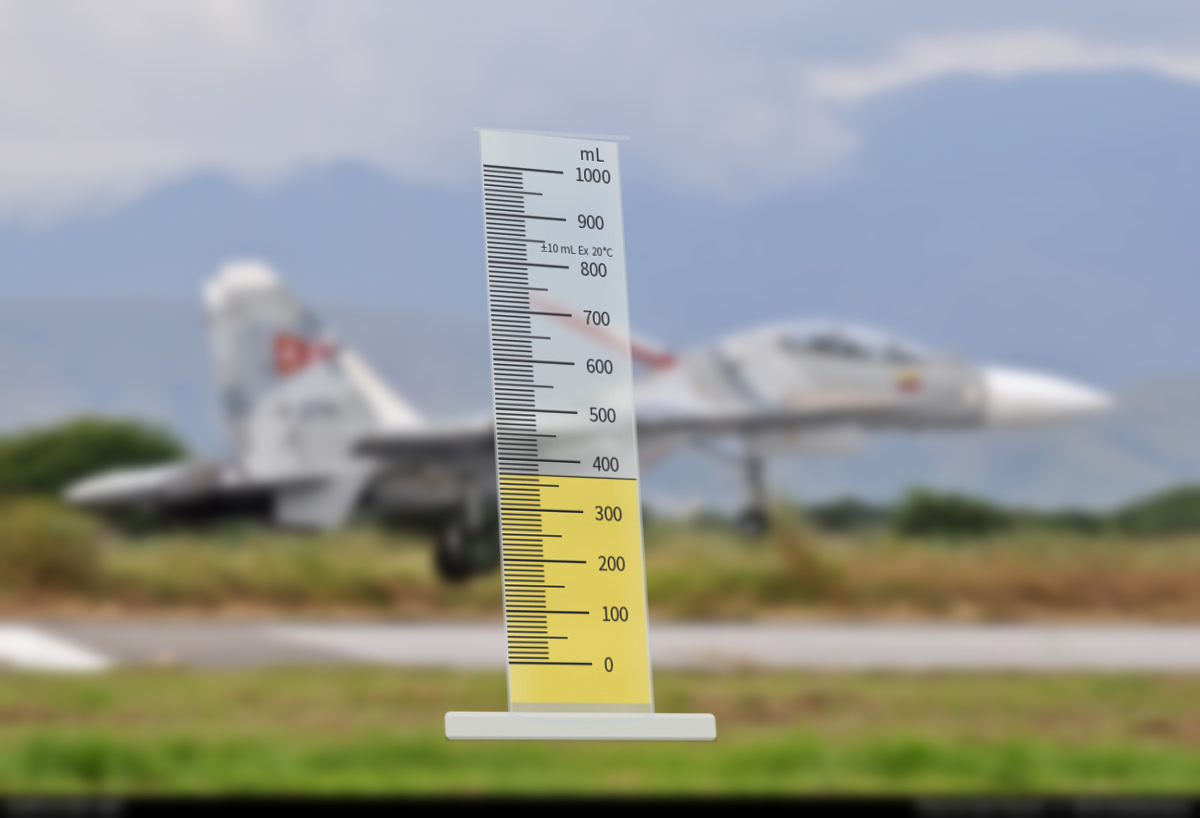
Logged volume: 370 mL
